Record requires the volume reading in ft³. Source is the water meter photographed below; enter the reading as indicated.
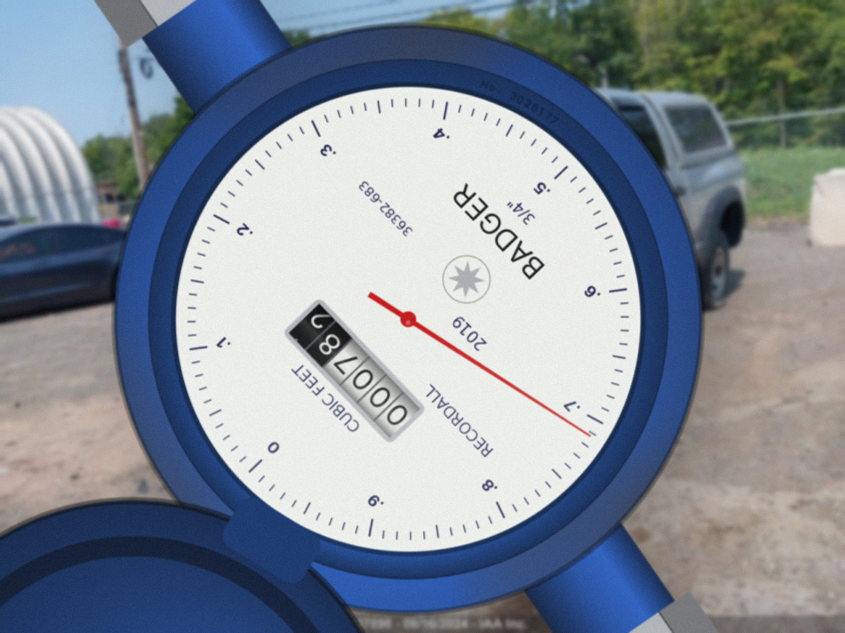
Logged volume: 781.71 ft³
